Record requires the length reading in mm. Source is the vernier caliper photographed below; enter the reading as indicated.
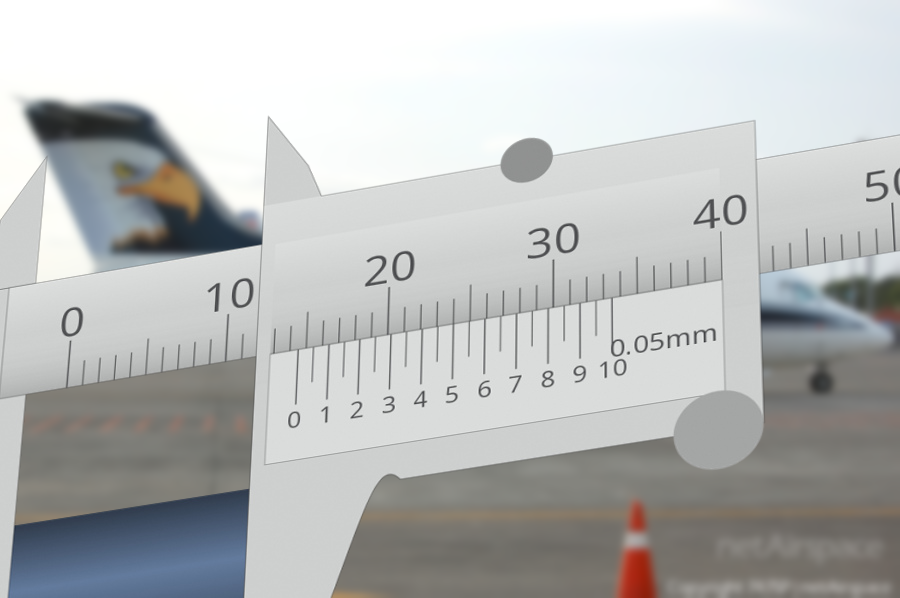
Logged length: 14.5 mm
